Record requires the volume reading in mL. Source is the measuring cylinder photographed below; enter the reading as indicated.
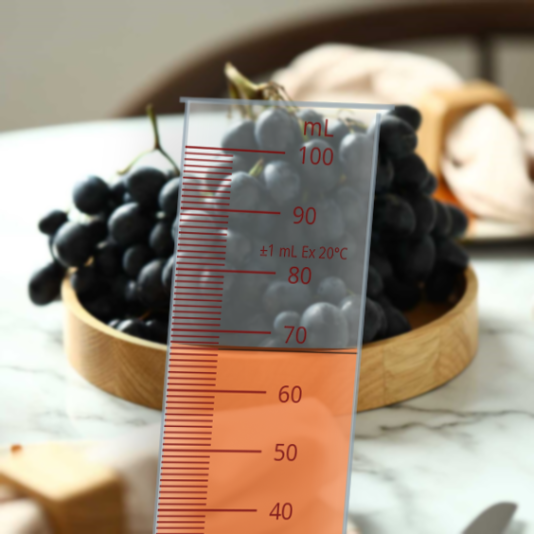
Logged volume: 67 mL
